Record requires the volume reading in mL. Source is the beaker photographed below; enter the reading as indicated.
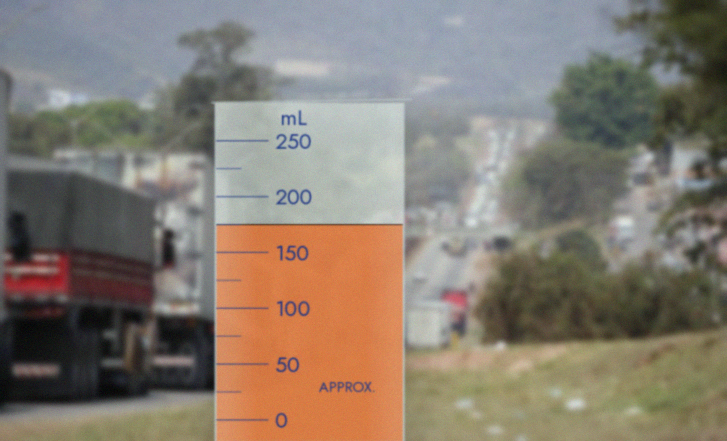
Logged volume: 175 mL
